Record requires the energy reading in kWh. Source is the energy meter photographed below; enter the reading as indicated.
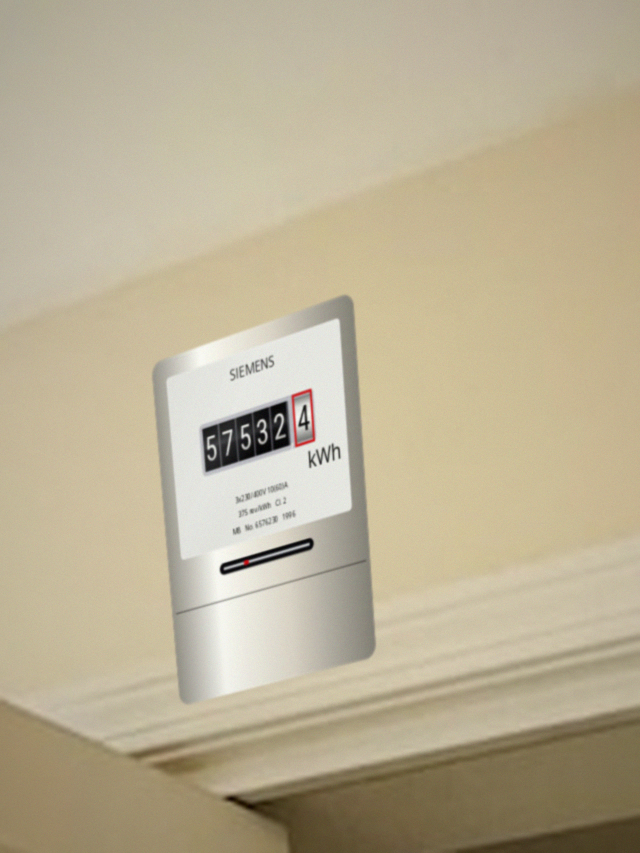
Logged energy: 57532.4 kWh
